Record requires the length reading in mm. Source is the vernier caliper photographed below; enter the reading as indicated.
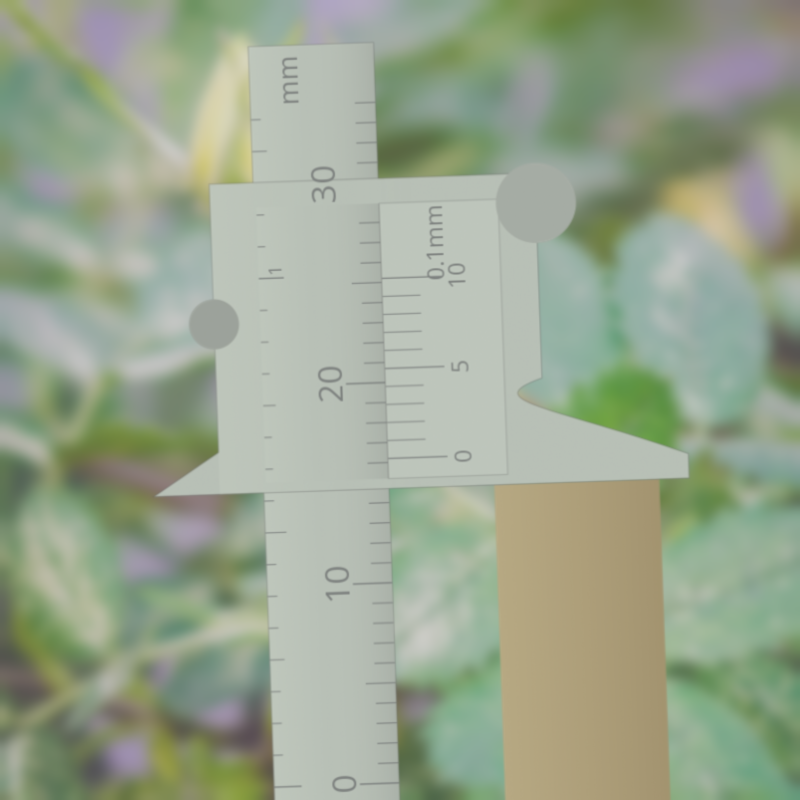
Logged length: 16.2 mm
